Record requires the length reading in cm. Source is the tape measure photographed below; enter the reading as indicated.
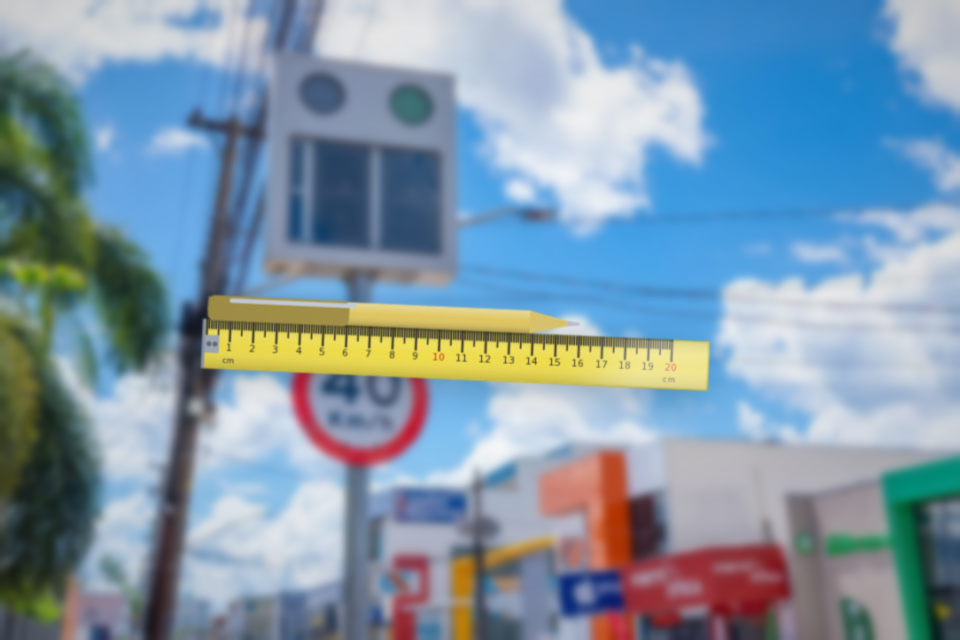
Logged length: 16 cm
